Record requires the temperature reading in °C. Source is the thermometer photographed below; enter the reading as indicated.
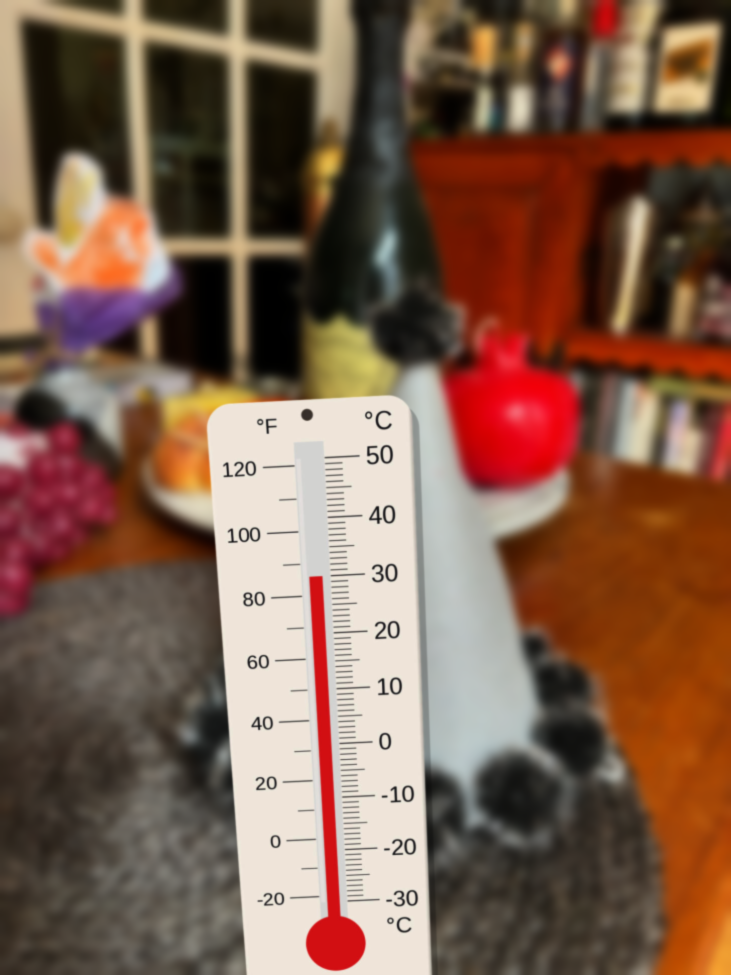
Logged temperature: 30 °C
